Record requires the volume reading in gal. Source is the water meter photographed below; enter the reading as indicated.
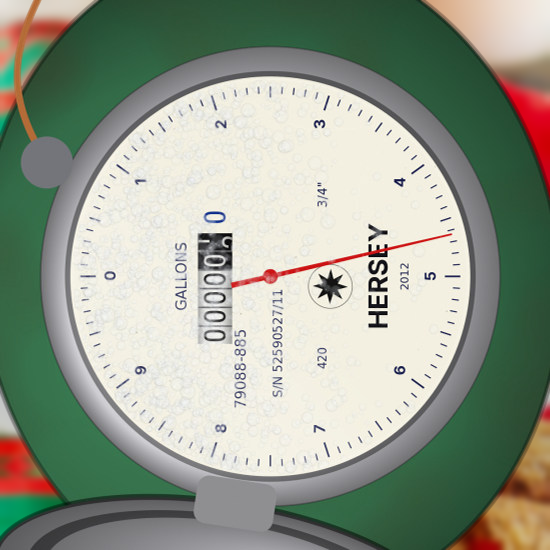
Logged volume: 14.6 gal
